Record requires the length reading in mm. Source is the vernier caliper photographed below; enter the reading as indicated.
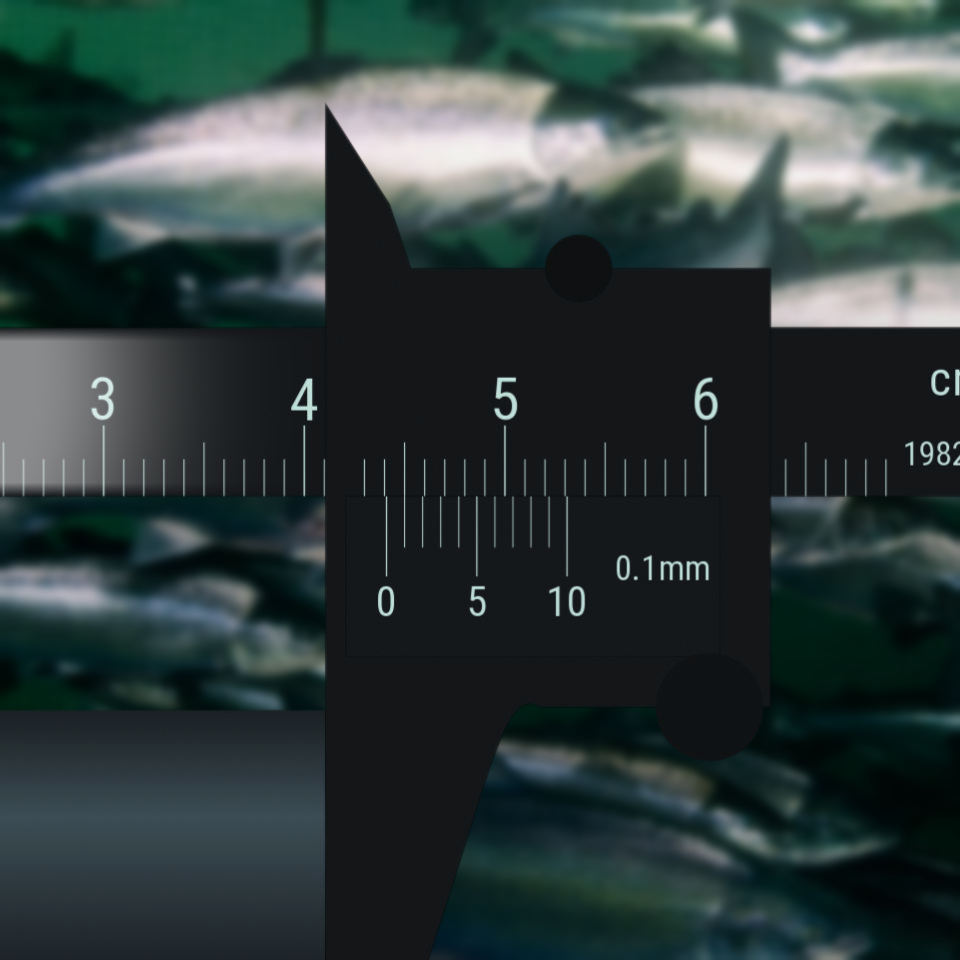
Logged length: 44.1 mm
